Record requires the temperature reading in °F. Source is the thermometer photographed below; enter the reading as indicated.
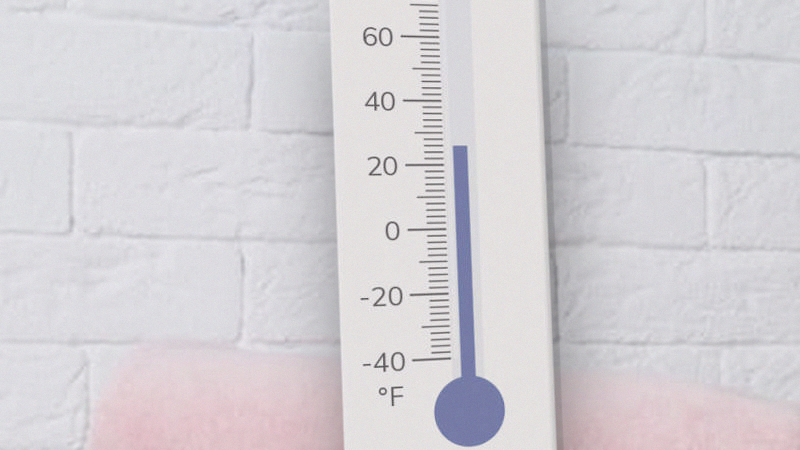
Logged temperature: 26 °F
